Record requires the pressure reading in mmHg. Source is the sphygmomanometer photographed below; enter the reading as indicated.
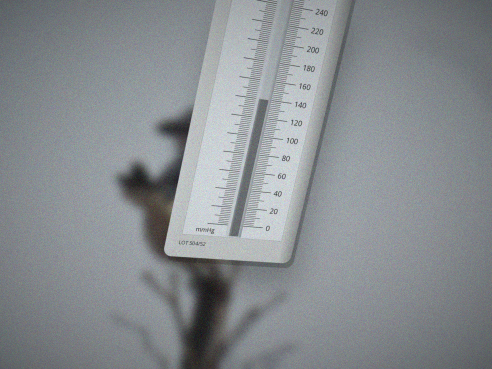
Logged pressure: 140 mmHg
